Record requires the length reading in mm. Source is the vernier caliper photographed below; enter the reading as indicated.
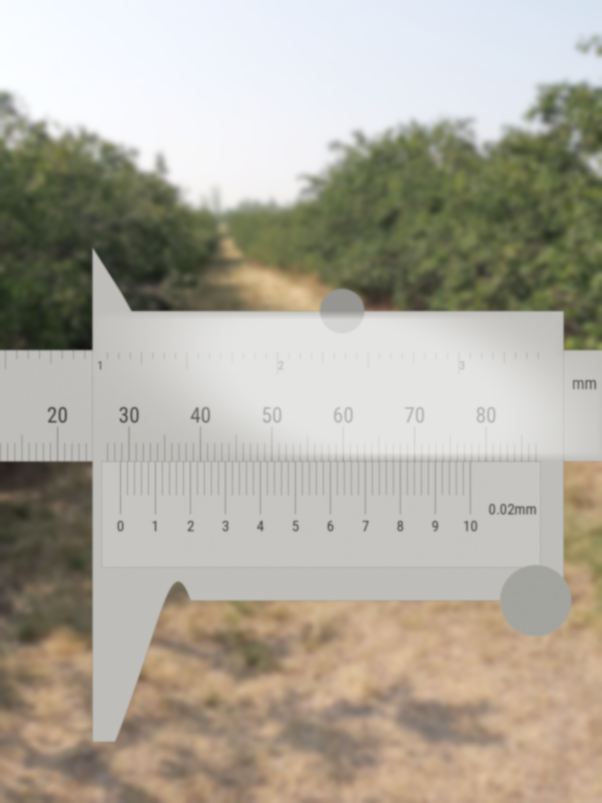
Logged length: 28.8 mm
